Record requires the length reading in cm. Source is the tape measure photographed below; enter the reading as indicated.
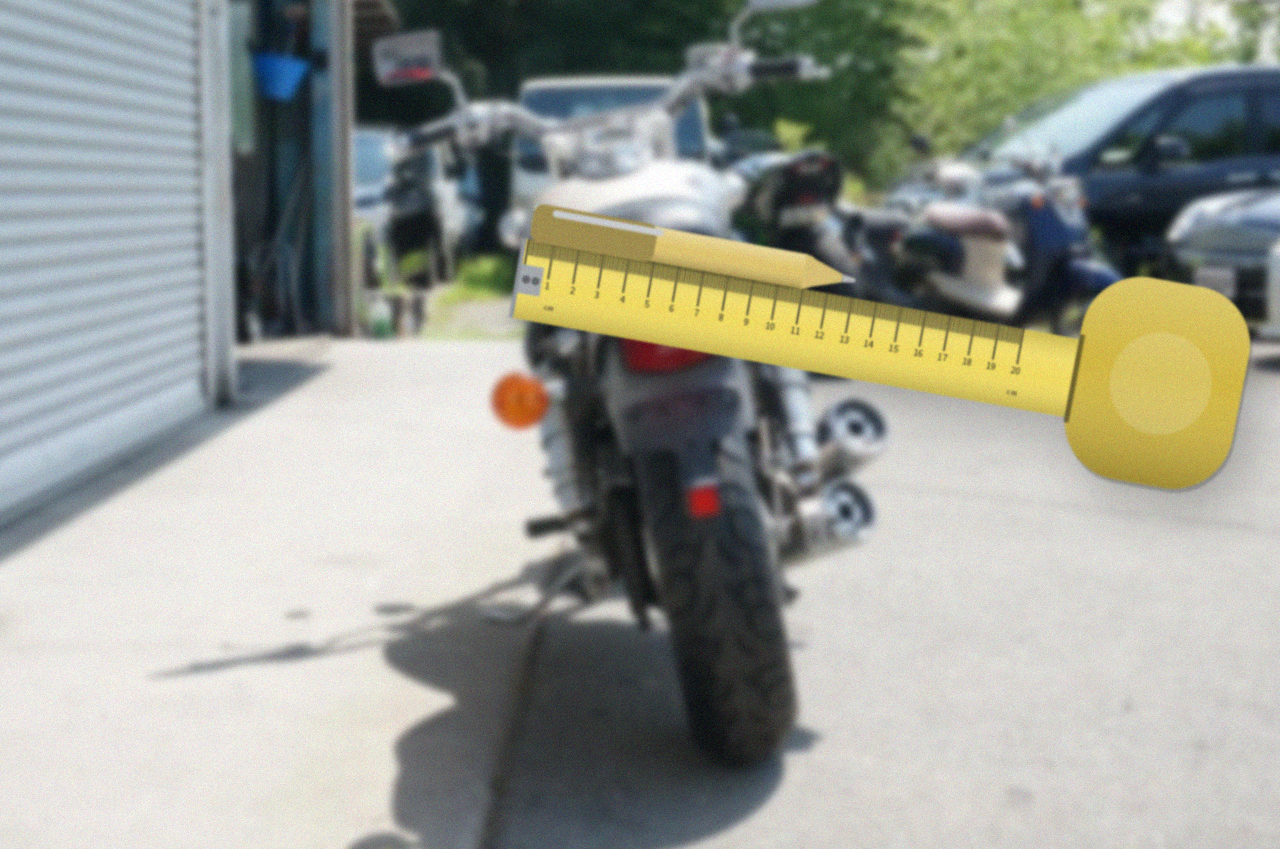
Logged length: 13 cm
